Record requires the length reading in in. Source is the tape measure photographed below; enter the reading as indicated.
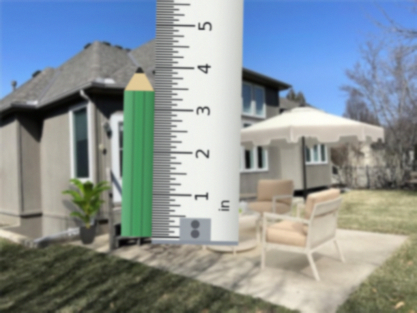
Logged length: 4 in
